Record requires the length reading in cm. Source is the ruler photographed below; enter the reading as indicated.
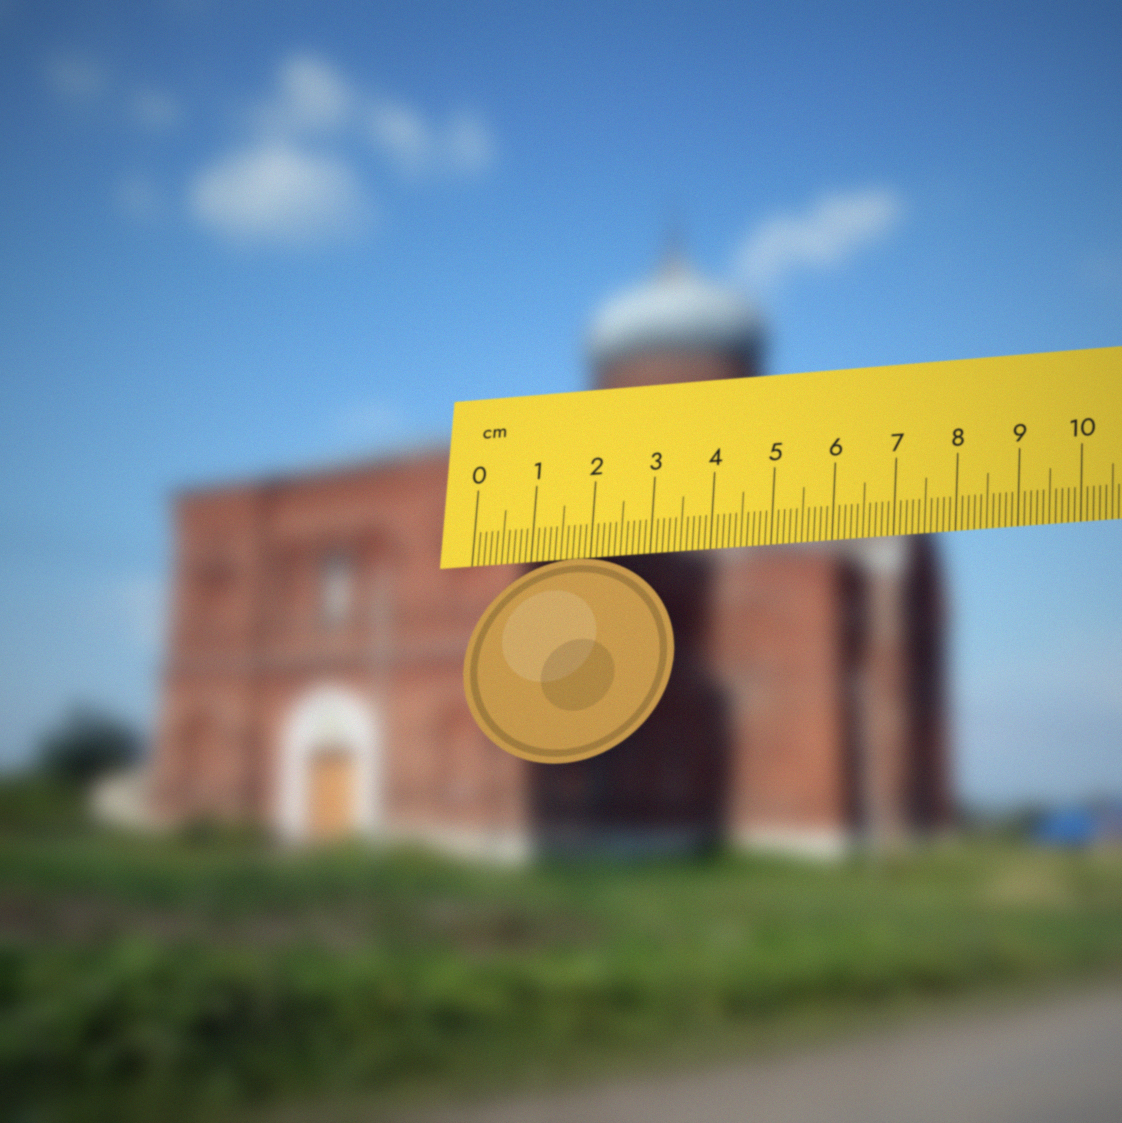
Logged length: 3.5 cm
